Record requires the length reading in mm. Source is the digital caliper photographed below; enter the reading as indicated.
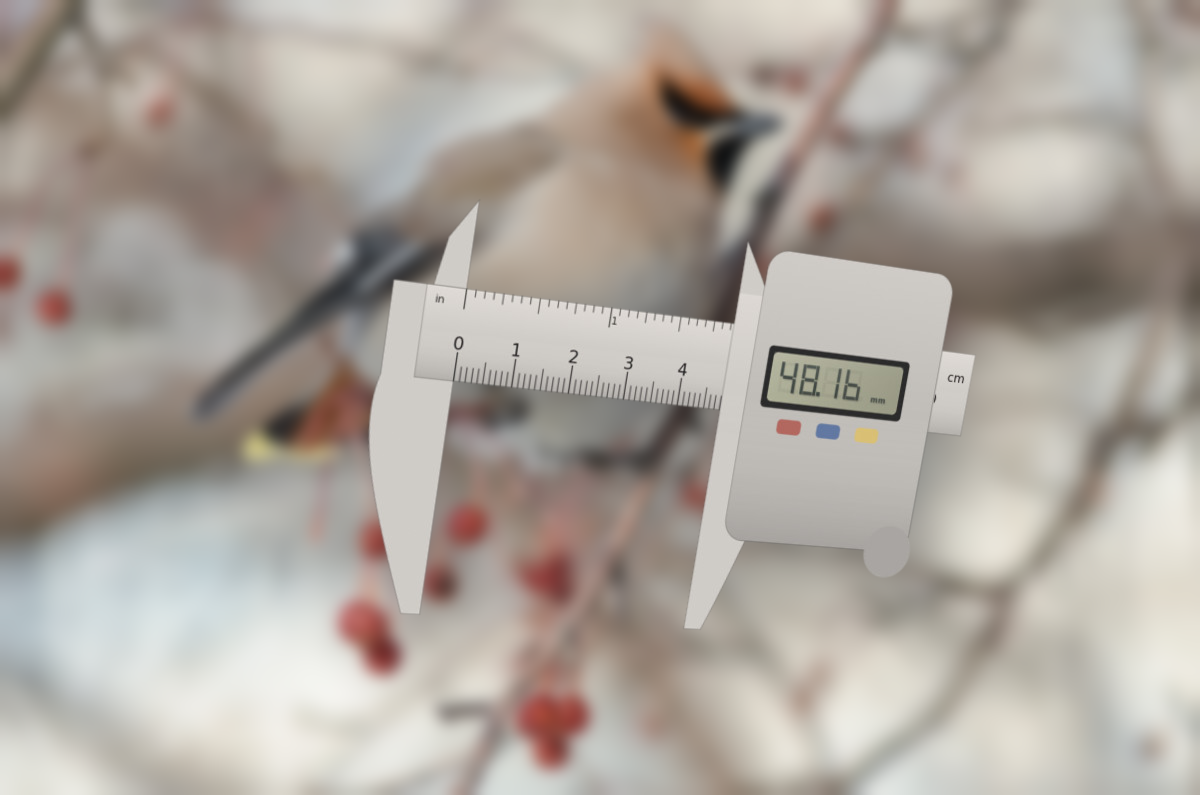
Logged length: 48.16 mm
